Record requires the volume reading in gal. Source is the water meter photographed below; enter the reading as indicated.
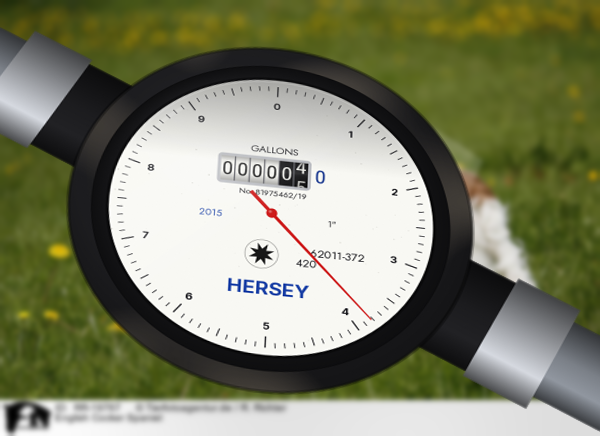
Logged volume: 43.8 gal
